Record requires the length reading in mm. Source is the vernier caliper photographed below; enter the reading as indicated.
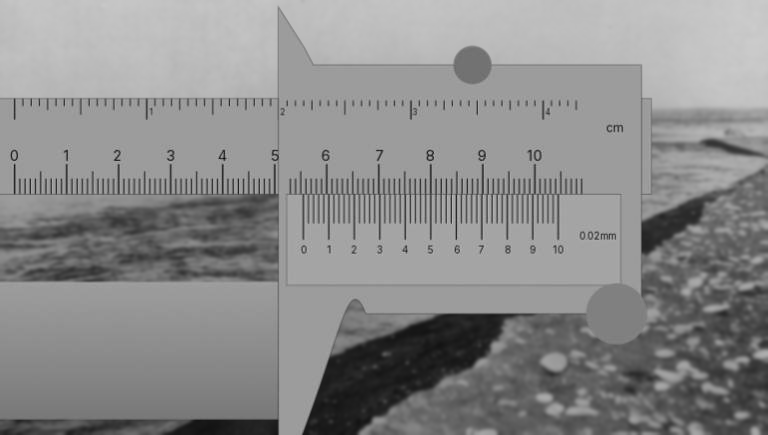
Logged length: 55.5 mm
